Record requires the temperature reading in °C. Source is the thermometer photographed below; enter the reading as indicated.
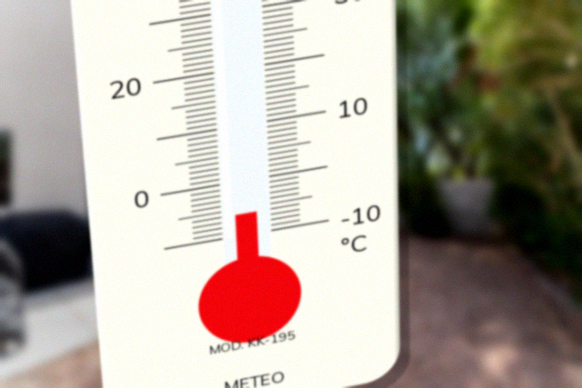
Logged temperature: -6 °C
